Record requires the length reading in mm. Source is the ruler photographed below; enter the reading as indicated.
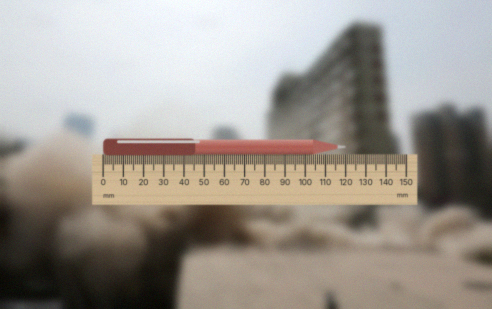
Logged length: 120 mm
